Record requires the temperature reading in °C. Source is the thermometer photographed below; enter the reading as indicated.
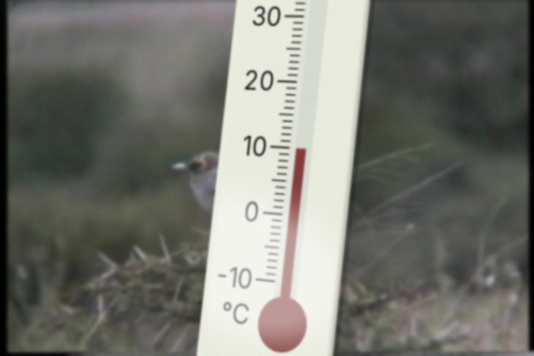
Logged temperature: 10 °C
